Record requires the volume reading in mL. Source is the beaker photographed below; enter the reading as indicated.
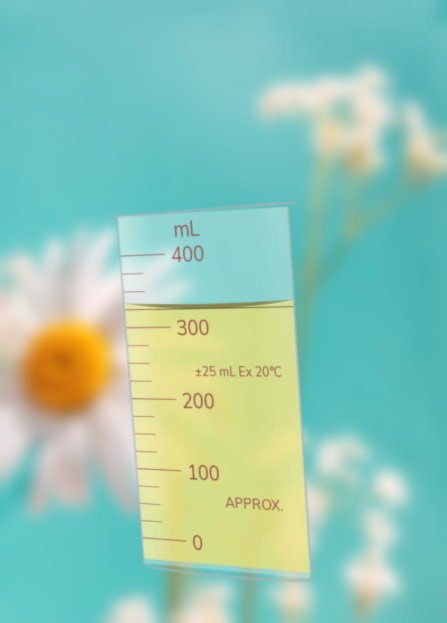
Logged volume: 325 mL
